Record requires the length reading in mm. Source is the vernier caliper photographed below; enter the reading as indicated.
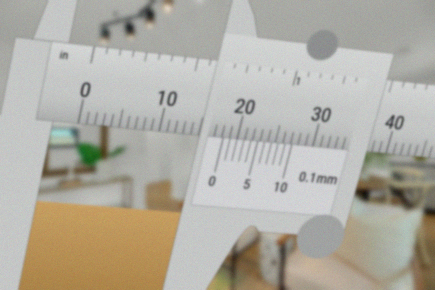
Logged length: 18.2 mm
